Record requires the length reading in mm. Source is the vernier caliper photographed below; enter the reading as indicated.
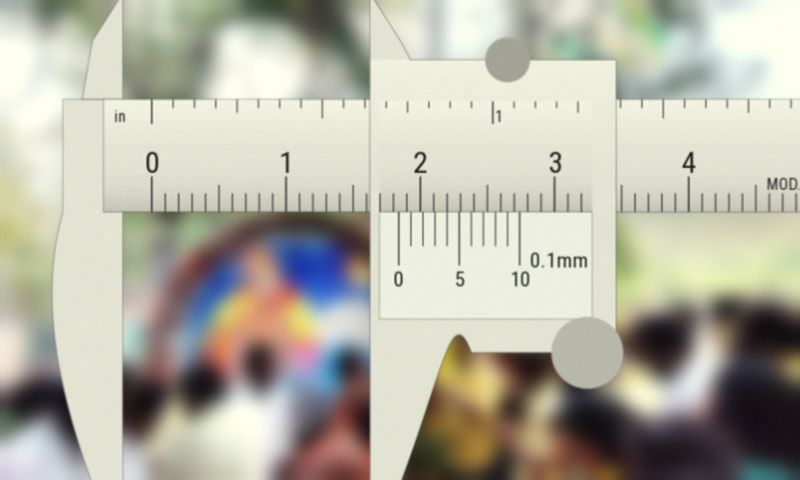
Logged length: 18.4 mm
